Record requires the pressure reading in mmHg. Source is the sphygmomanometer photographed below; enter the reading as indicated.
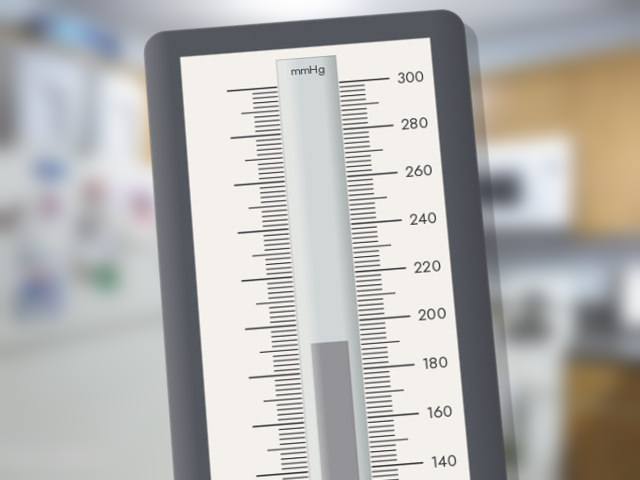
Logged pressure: 192 mmHg
